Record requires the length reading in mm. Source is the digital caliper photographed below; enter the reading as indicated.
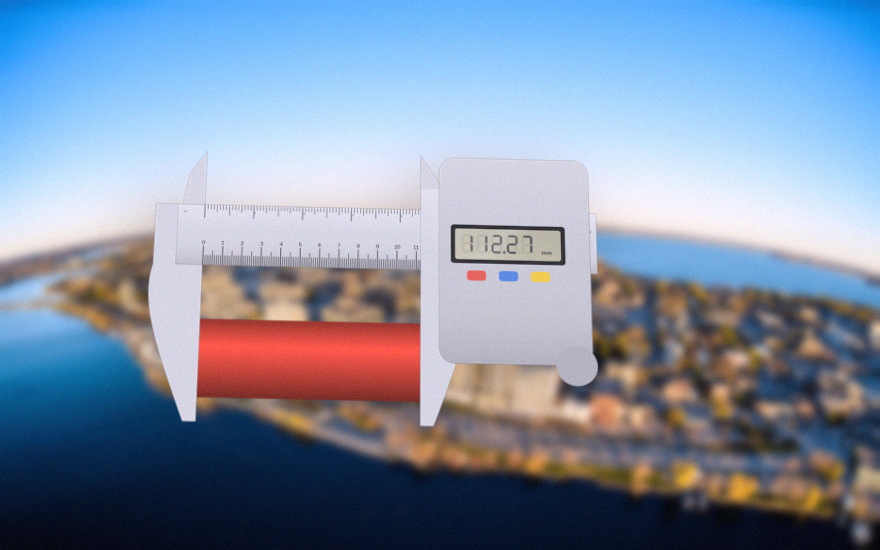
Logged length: 112.27 mm
